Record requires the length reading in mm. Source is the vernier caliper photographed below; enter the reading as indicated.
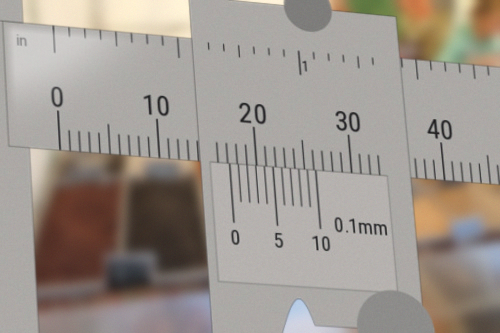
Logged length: 17.2 mm
